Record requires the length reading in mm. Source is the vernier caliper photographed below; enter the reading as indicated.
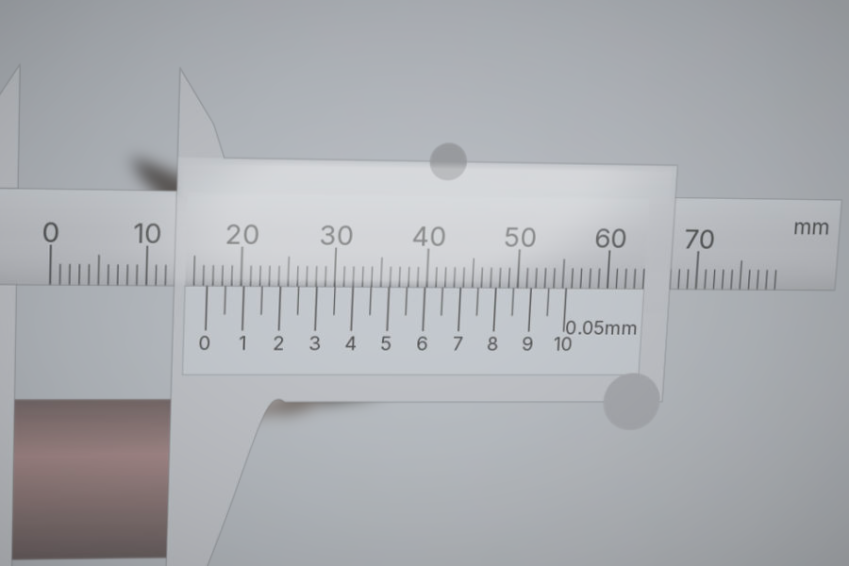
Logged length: 16.4 mm
